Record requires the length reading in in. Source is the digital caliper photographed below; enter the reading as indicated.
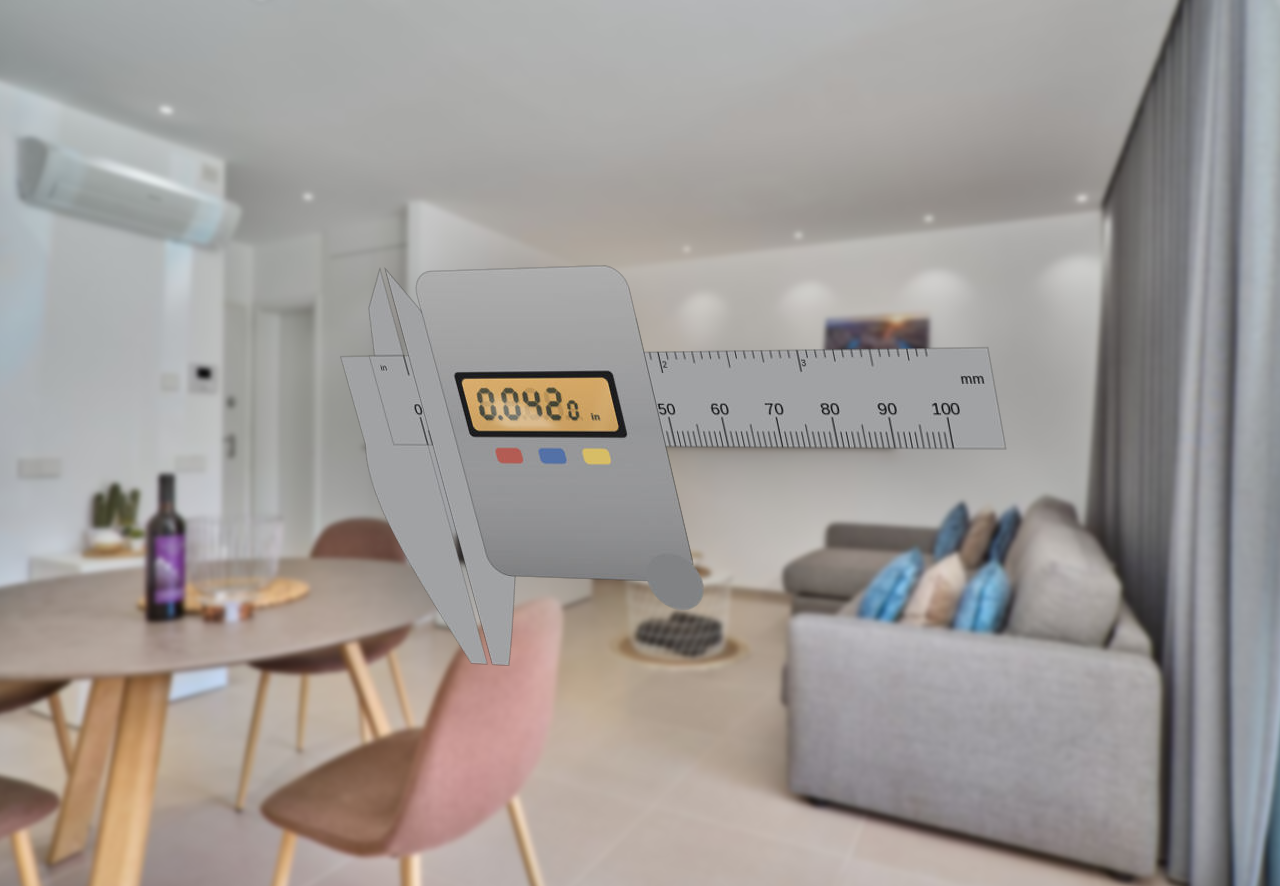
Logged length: 0.0420 in
